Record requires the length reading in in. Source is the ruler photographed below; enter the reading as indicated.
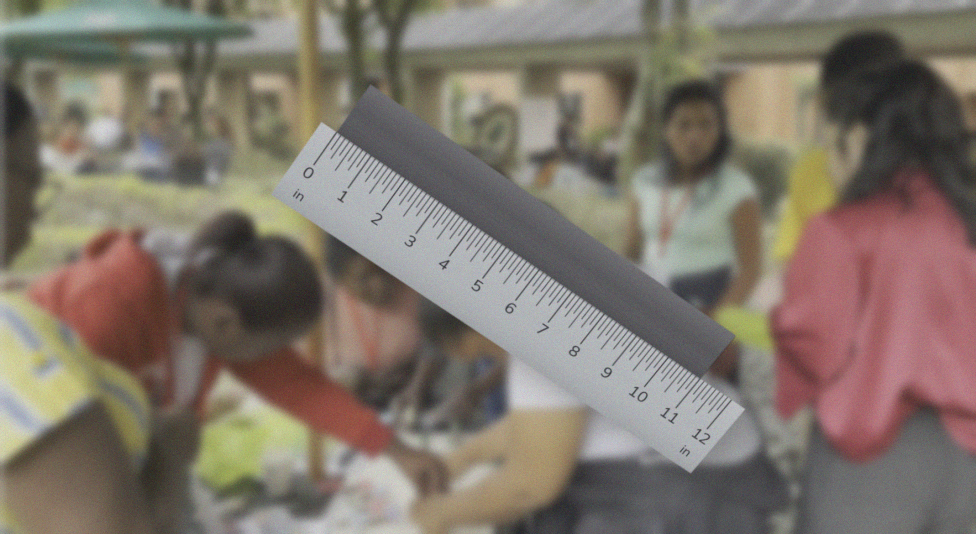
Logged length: 11 in
